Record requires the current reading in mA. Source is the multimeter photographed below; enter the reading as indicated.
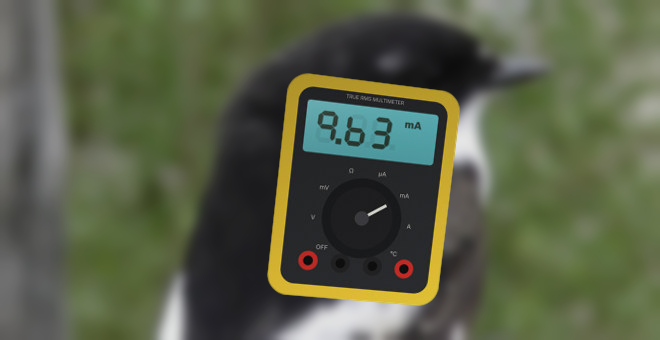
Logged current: 9.63 mA
